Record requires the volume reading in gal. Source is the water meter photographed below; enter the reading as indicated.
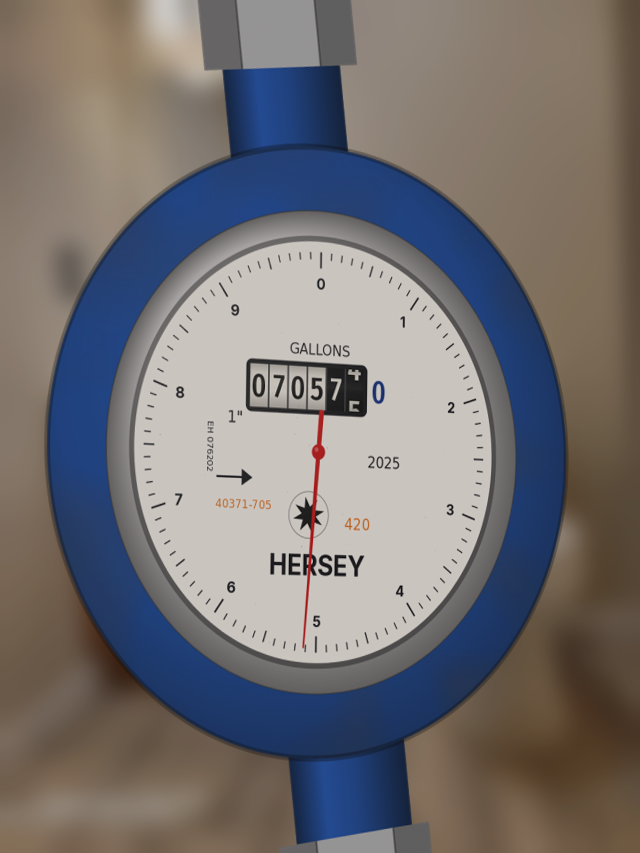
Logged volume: 705745.1 gal
